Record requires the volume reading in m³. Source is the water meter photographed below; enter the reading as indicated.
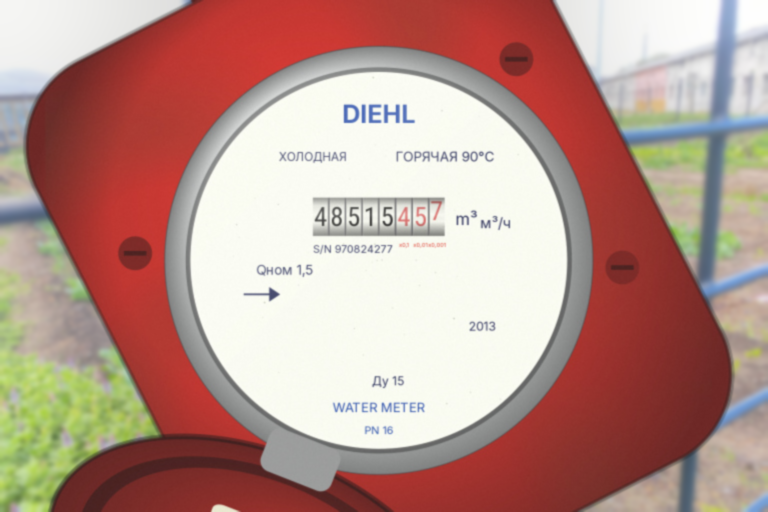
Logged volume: 48515.457 m³
